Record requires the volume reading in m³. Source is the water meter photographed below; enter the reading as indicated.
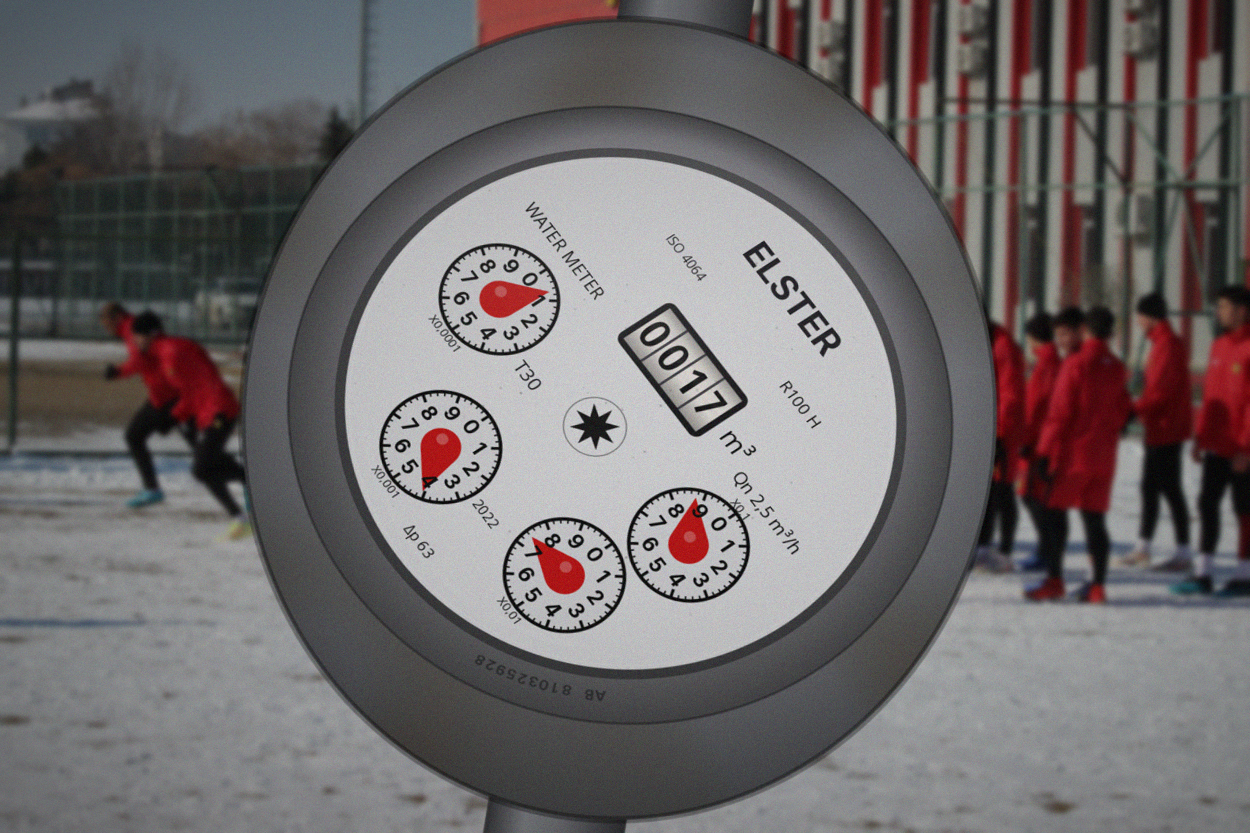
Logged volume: 17.8740 m³
